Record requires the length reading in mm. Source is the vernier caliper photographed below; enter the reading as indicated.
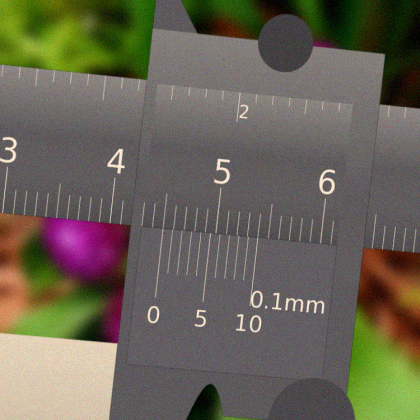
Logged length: 45.0 mm
